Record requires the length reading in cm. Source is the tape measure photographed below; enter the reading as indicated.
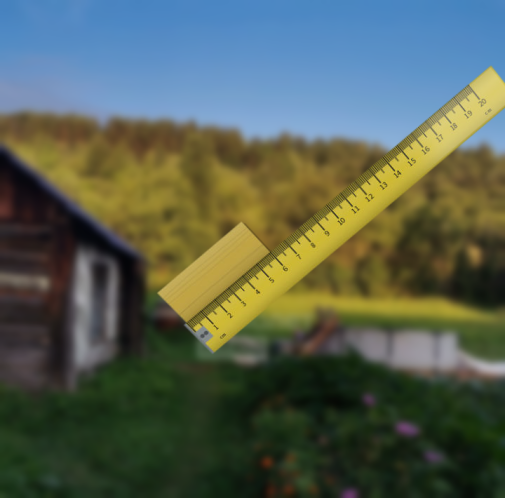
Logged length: 6 cm
